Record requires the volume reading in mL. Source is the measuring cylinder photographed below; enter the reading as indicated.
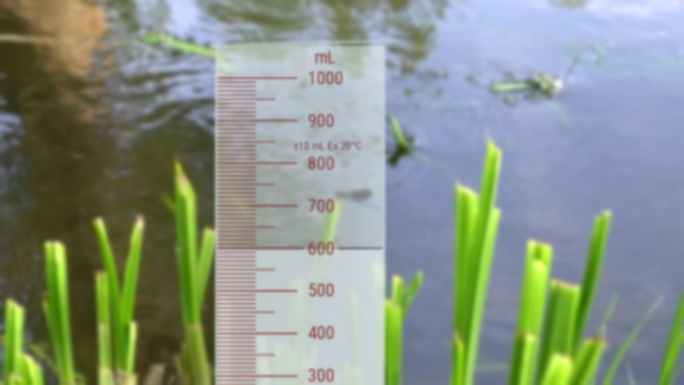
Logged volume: 600 mL
